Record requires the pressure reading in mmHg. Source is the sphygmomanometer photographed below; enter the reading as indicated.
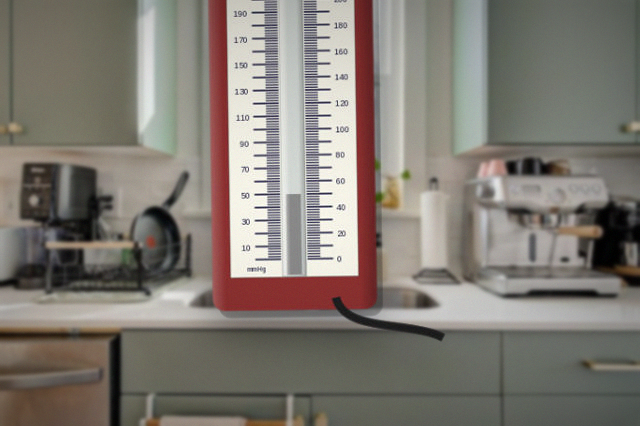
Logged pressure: 50 mmHg
